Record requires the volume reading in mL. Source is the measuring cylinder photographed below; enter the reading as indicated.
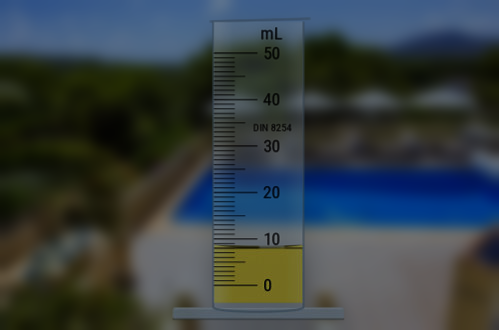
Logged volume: 8 mL
